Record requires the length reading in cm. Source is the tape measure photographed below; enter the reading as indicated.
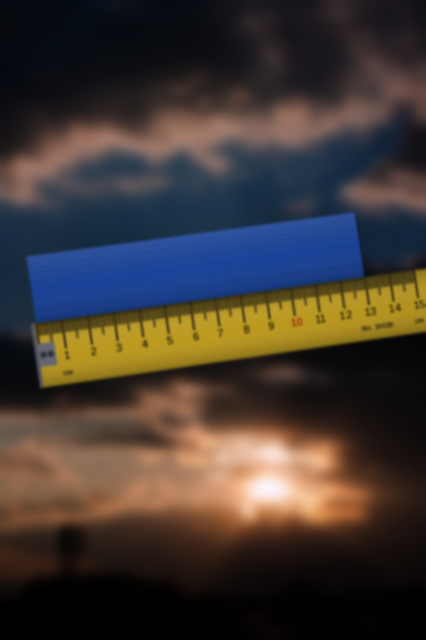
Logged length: 13 cm
